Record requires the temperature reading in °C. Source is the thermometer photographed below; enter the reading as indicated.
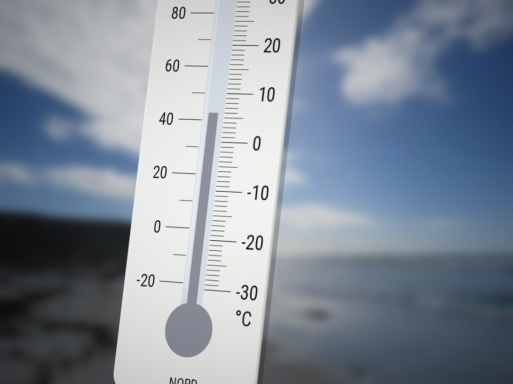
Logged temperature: 6 °C
